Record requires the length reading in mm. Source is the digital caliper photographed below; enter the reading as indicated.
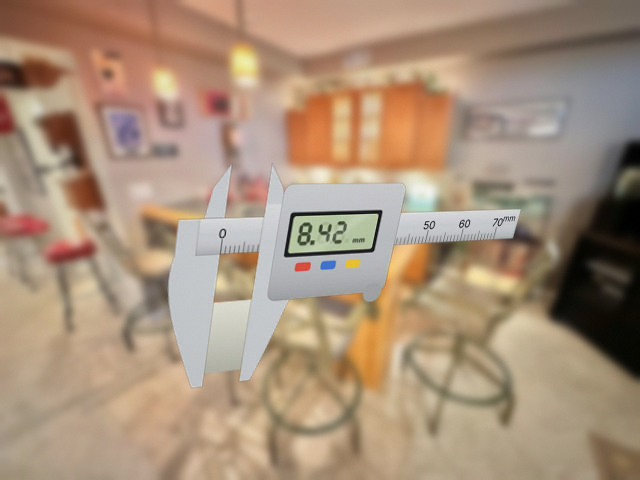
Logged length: 8.42 mm
